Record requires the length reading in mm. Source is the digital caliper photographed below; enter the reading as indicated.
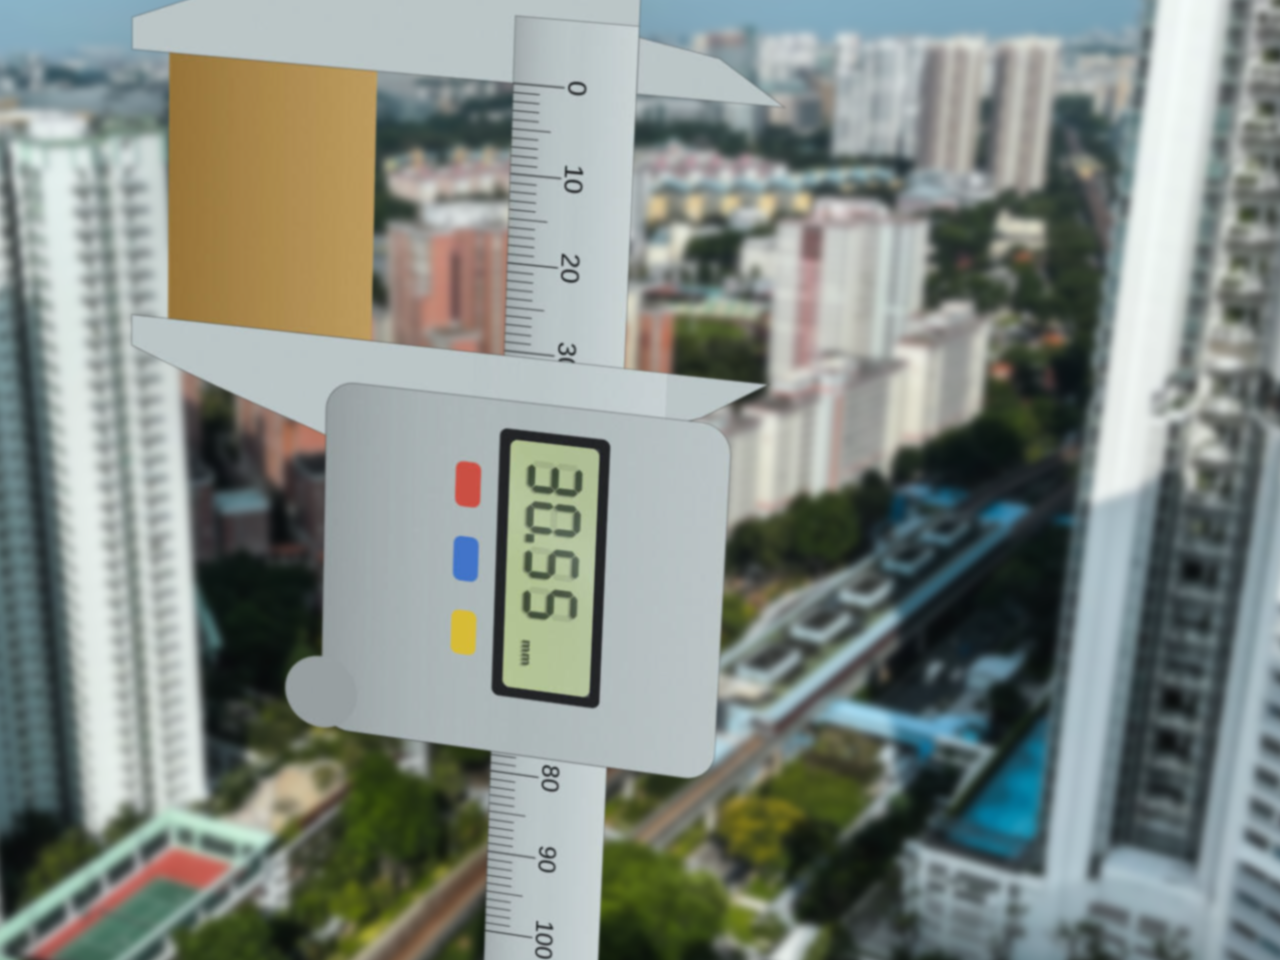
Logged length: 30.55 mm
